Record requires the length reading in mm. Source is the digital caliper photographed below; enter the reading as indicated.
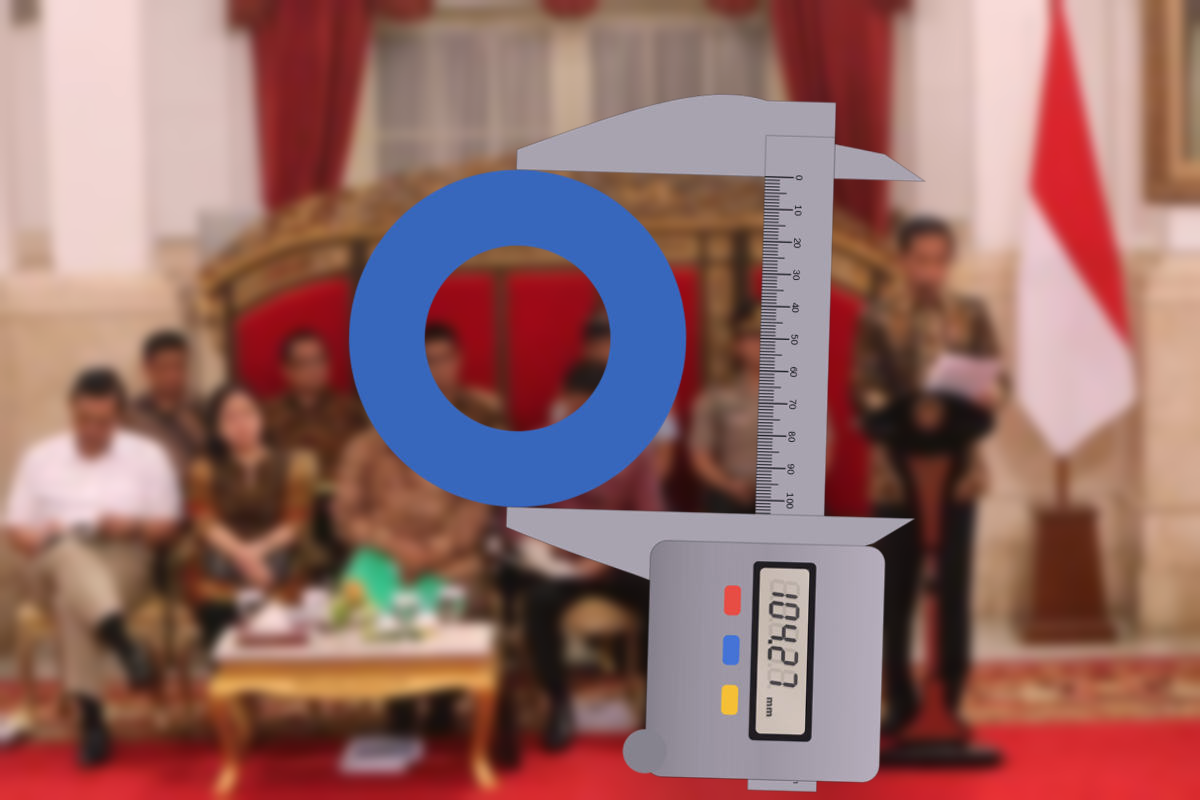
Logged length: 104.27 mm
